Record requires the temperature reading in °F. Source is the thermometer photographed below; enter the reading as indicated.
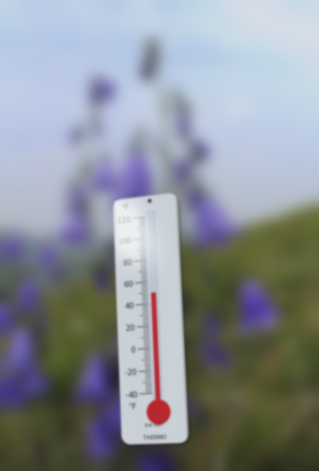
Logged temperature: 50 °F
